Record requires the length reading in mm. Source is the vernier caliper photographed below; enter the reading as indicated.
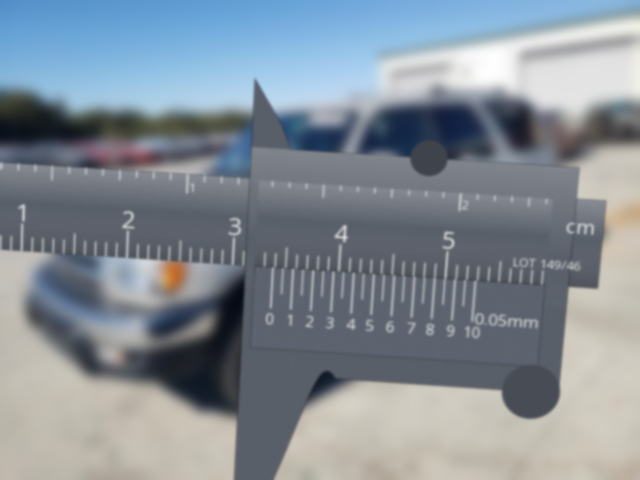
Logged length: 33.8 mm
